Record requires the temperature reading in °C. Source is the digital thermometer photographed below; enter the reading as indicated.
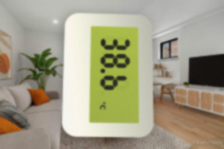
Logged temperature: 38.6 °C
